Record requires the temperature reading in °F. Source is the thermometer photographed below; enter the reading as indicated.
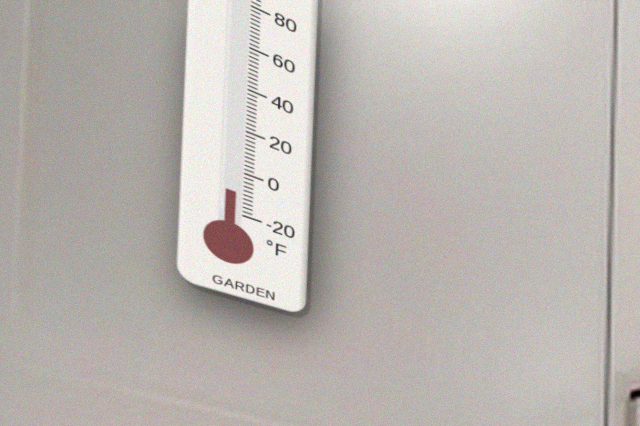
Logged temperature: -10 °F
